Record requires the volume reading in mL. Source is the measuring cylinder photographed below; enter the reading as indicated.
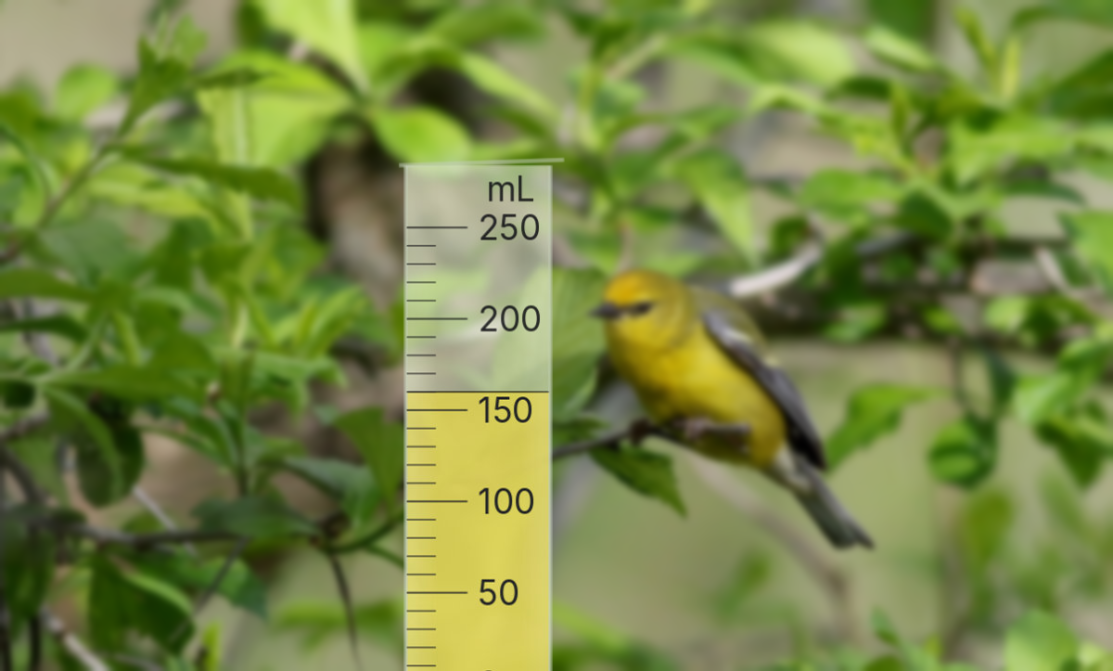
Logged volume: 160 mL
